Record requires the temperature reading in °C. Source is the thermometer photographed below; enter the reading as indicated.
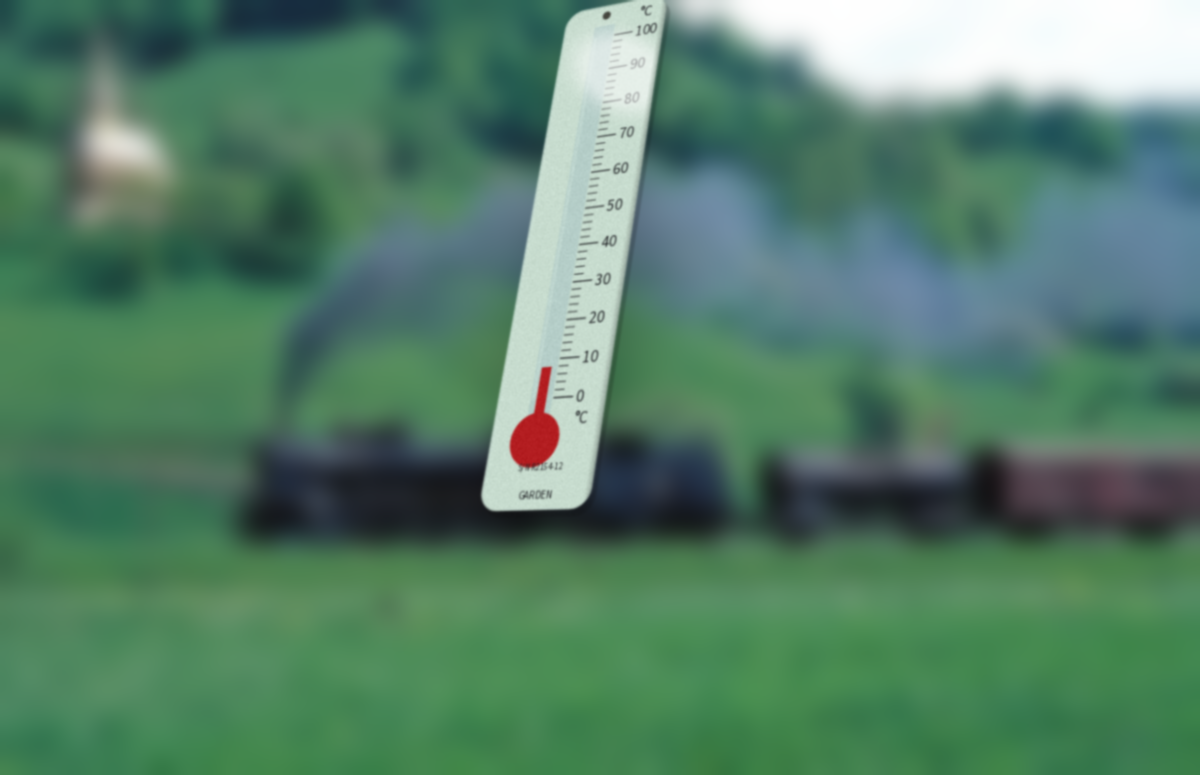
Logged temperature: 8 °C
